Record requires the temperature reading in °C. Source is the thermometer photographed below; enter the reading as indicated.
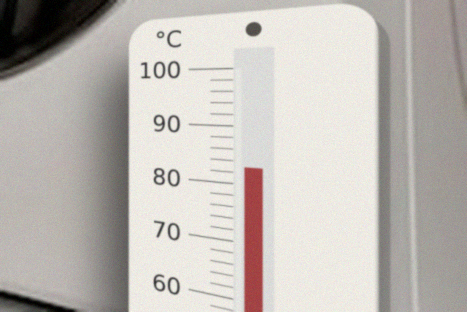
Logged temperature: 83 °C
